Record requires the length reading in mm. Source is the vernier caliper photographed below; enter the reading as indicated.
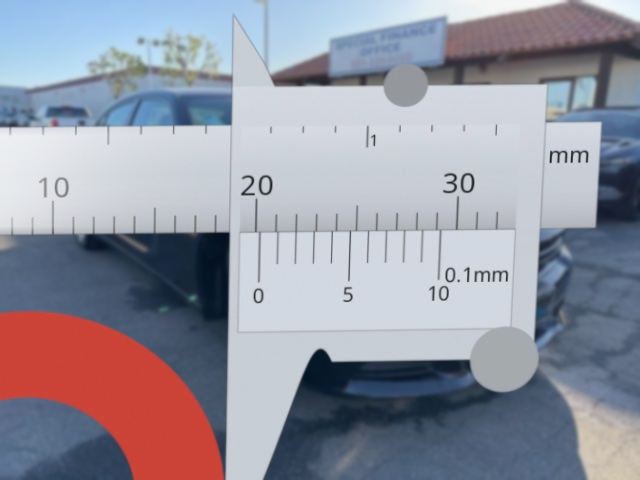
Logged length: 20.2 mm
